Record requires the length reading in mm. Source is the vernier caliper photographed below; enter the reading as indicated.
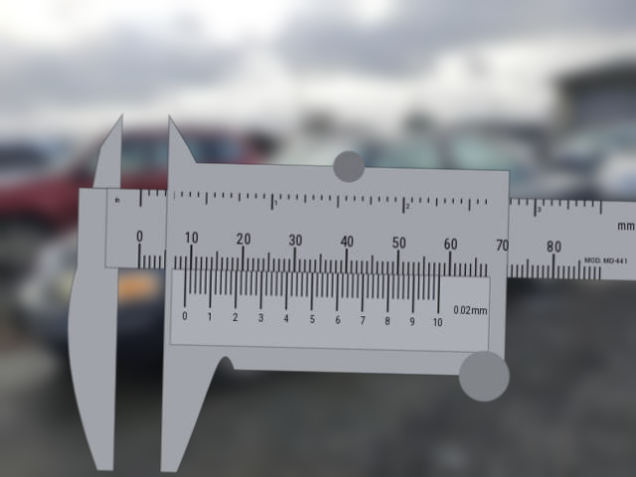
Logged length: 9.0 mm
